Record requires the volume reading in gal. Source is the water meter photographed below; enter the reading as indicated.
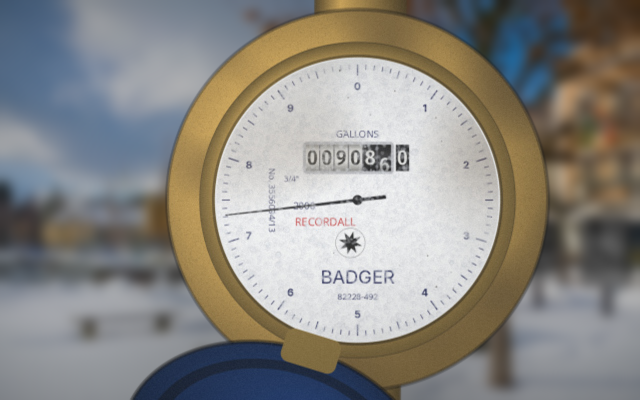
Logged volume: 90857.3 gal
